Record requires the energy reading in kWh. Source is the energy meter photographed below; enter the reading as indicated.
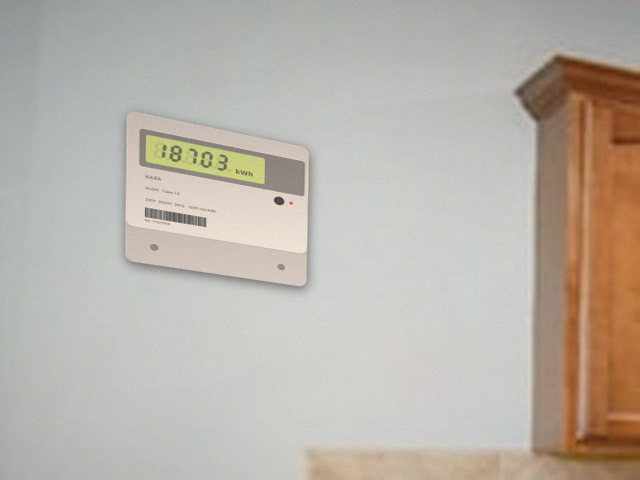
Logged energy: 18703 kWh
